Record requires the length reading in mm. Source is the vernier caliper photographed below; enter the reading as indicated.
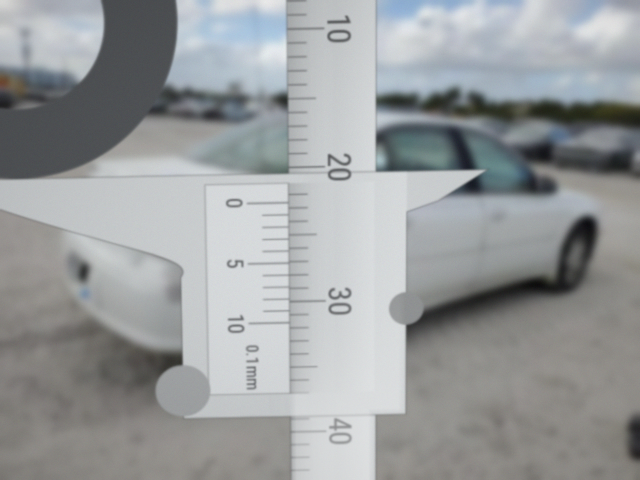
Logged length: 22.6 mm
